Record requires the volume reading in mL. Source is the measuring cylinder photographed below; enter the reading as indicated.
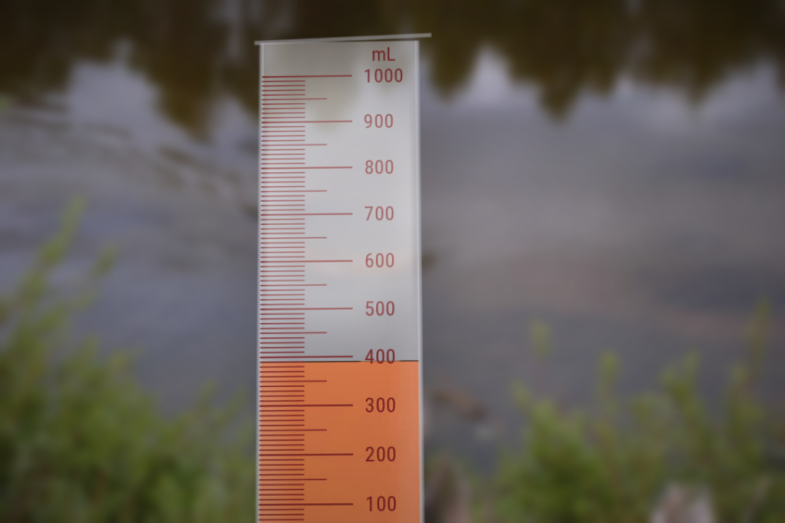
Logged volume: 390 mL
